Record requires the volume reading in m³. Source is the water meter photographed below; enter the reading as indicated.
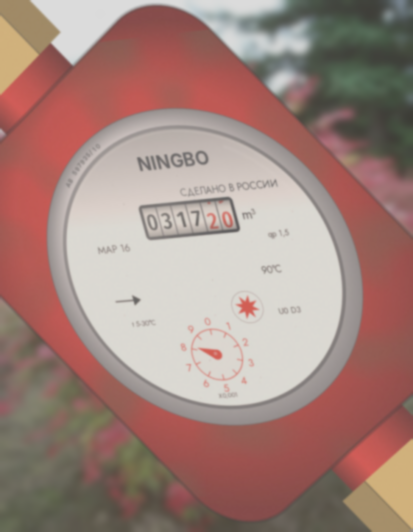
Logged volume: 317.198 m³
